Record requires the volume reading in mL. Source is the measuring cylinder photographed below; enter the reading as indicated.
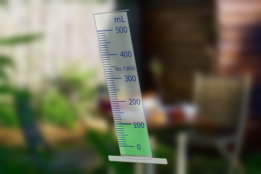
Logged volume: 100 mL
